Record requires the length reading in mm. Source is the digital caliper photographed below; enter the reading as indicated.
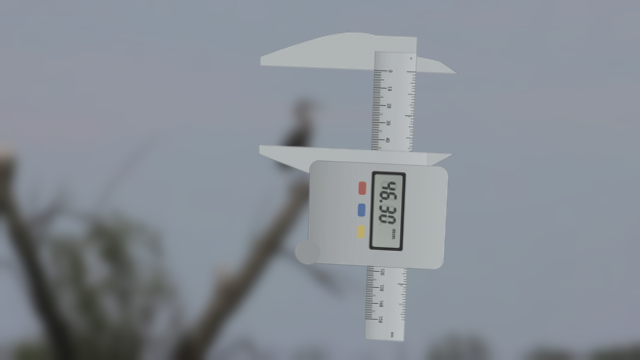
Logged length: 46.30 mm
